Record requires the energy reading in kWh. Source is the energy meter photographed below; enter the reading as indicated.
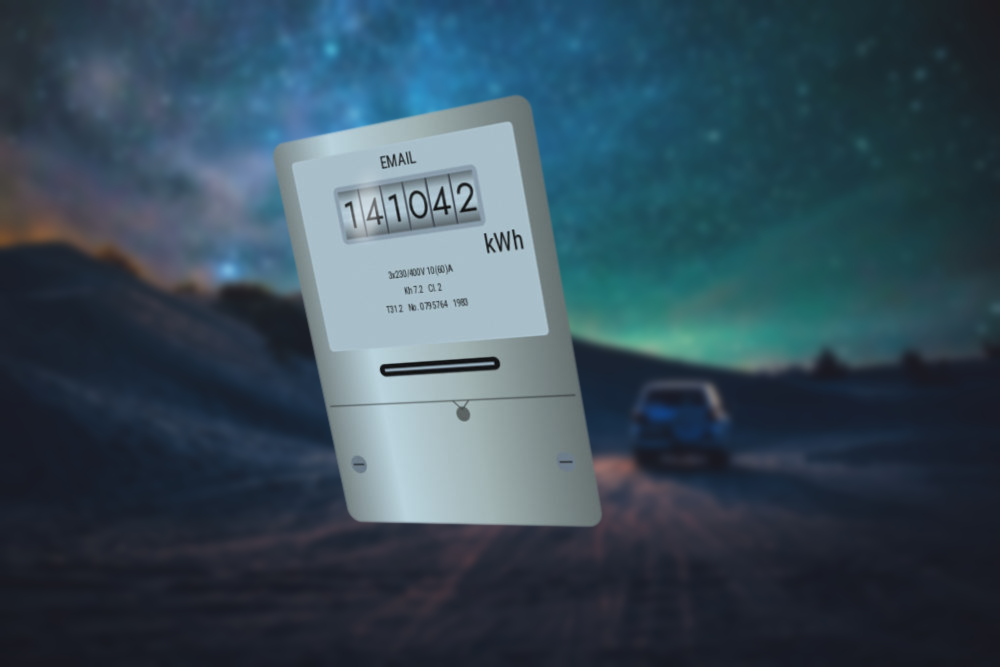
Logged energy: 141042 kWh
